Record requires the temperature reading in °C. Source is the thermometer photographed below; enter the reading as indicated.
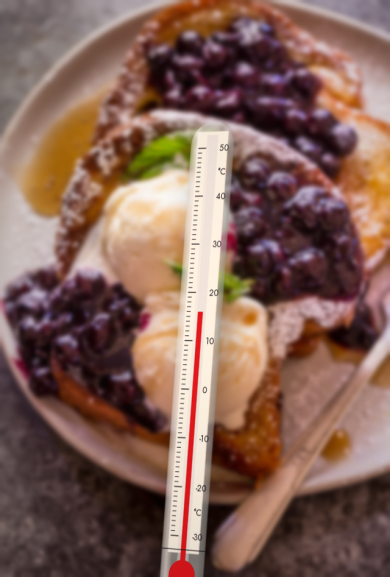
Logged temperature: 16 °C
